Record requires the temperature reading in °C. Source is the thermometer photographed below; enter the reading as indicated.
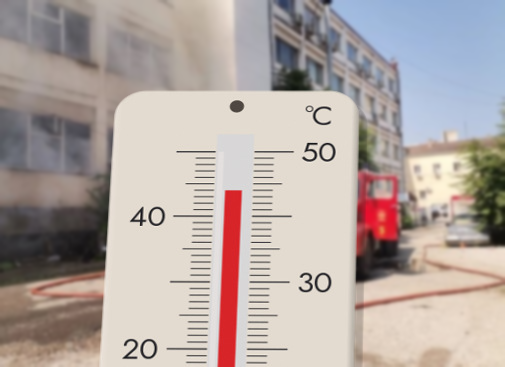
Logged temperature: 44 °C
